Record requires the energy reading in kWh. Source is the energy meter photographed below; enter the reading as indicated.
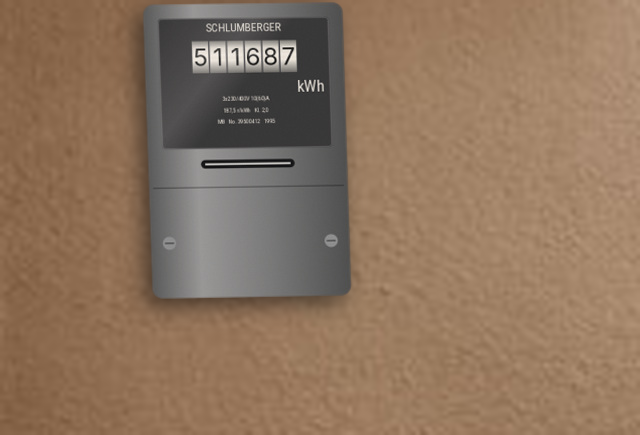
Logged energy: 511687 kWh
